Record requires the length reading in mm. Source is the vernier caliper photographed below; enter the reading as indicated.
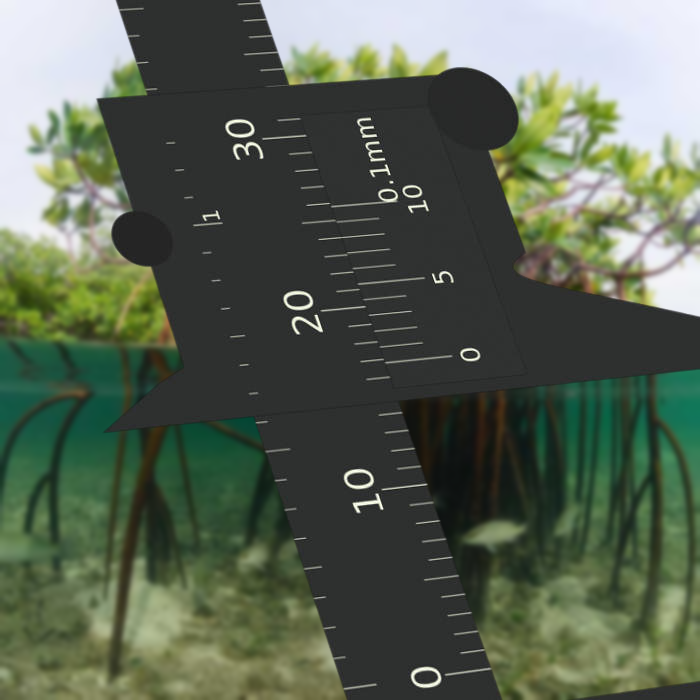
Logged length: 16.8 mm
